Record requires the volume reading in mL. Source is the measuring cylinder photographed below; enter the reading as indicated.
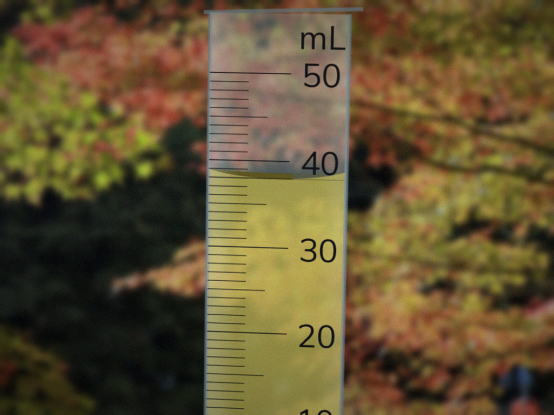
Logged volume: 38 mL
